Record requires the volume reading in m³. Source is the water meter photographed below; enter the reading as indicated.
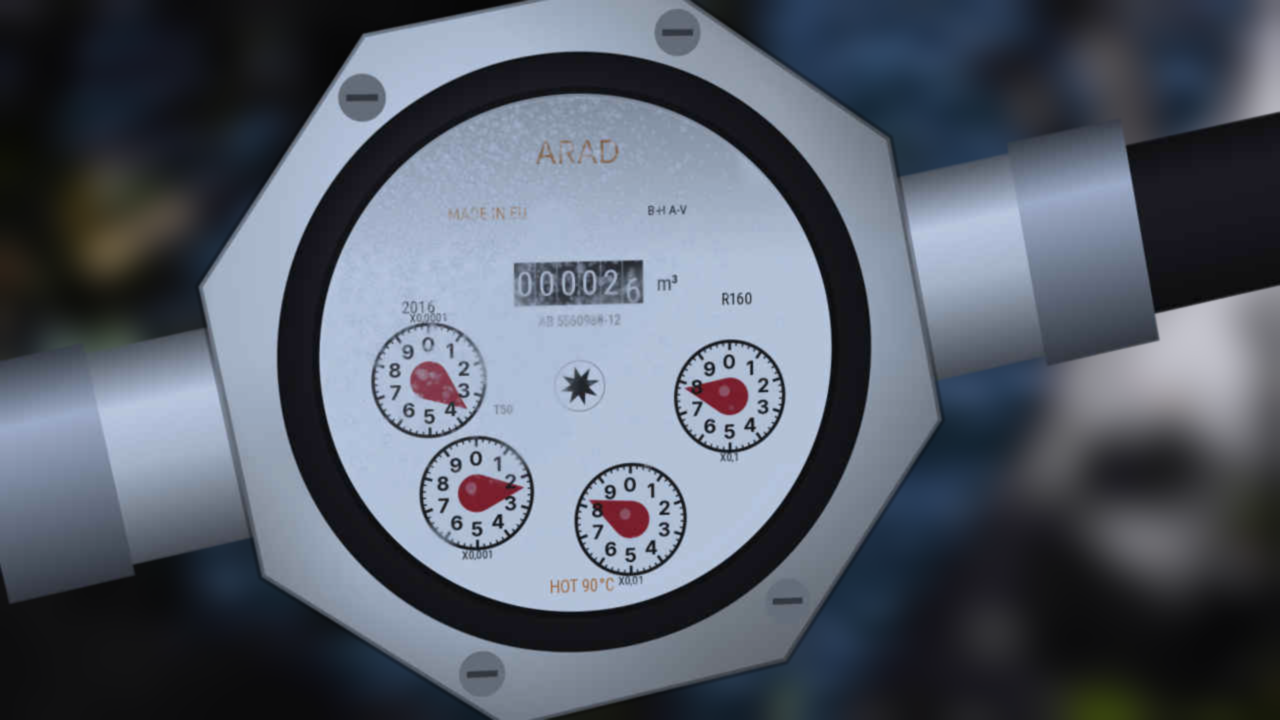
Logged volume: 25.7823 m³
